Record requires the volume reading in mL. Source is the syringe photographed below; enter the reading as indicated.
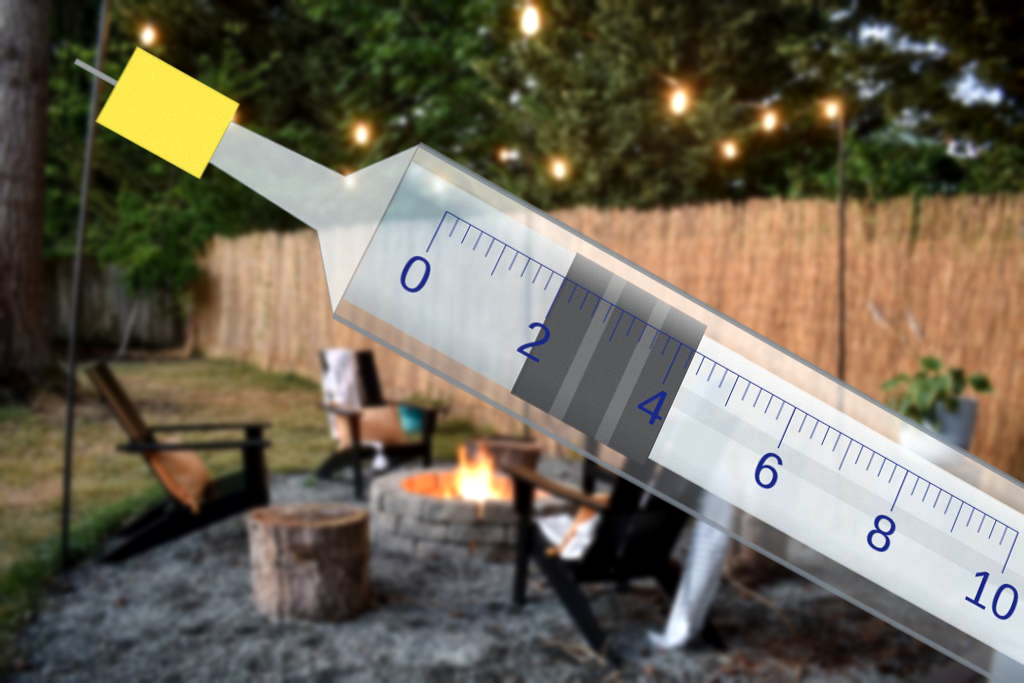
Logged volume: 2 mL
